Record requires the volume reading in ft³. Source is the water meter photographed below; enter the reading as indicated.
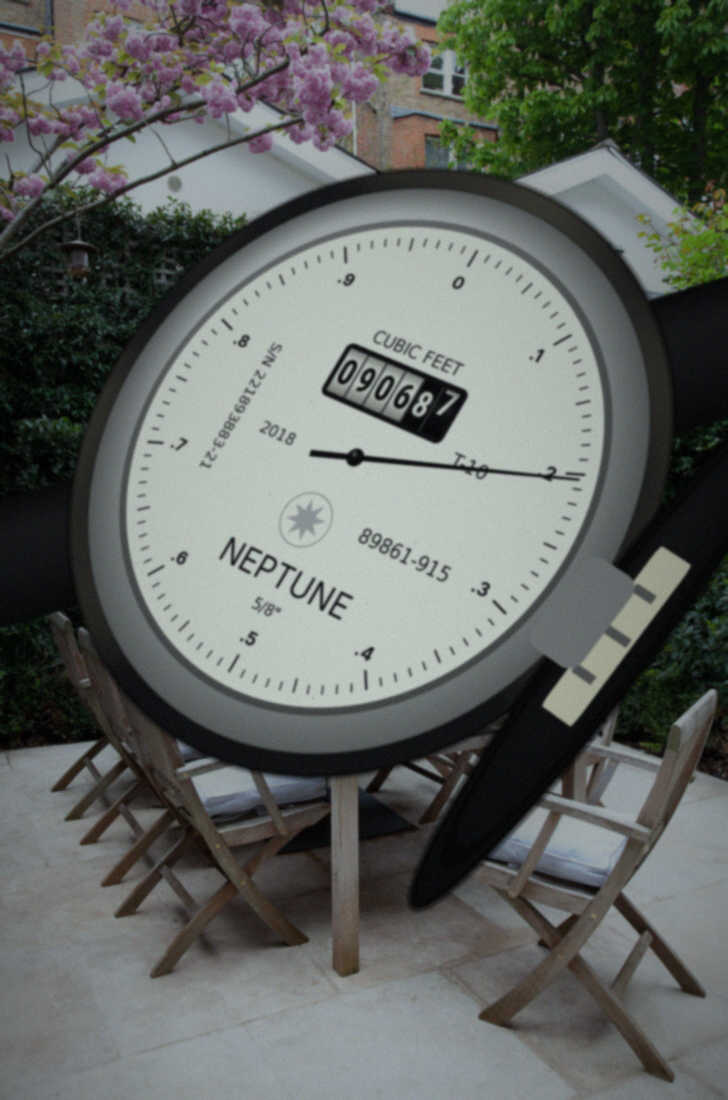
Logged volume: 90687.20 ft³
